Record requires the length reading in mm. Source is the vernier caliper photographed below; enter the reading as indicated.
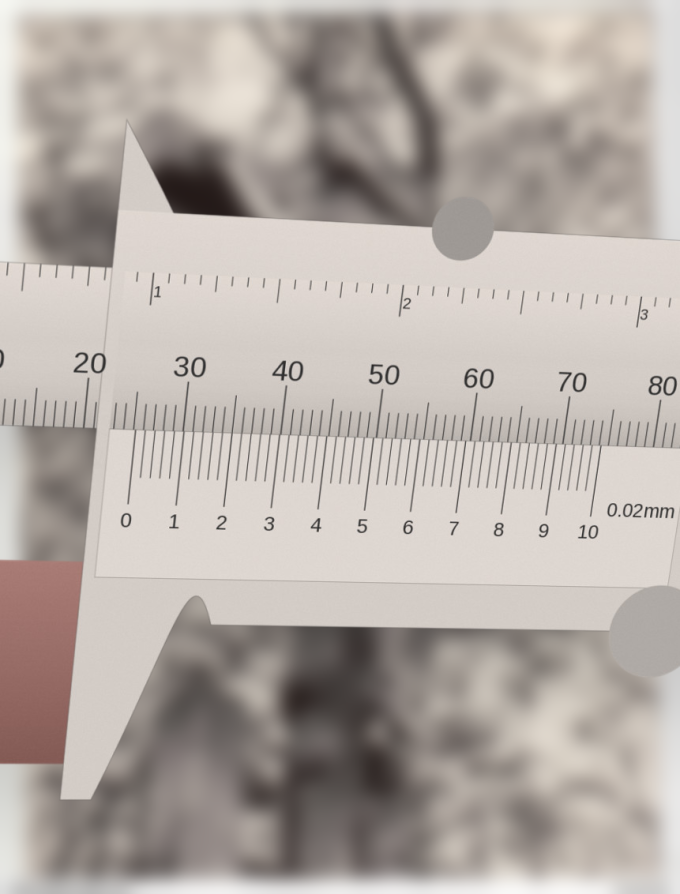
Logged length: 25.2 mm
